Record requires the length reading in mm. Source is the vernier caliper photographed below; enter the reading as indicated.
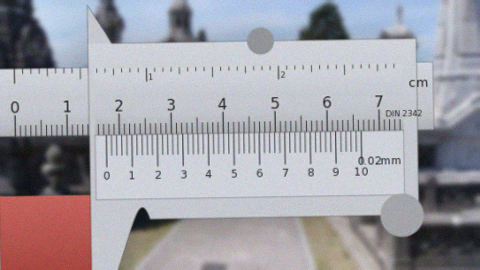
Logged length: 17.5 mm
